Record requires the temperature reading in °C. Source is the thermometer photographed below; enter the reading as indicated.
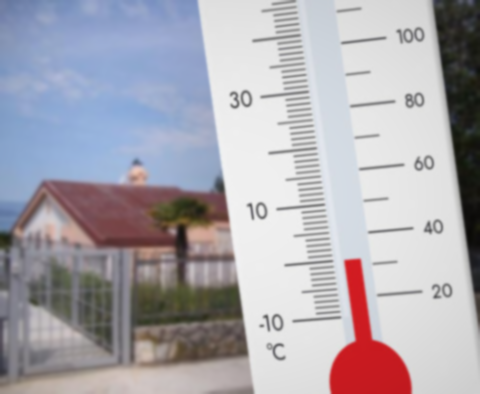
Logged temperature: 0 °C
